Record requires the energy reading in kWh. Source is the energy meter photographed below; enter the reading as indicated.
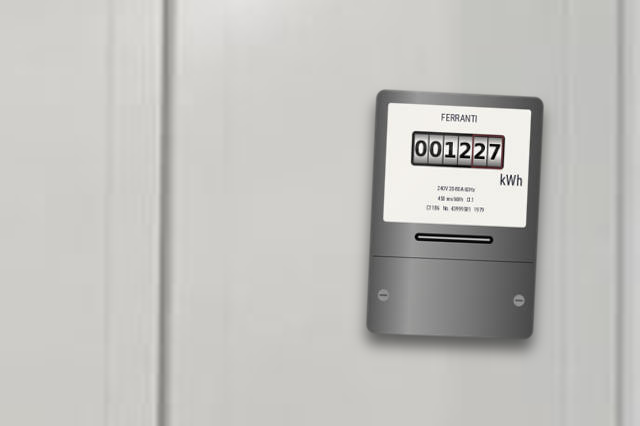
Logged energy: 12.27 kWh
